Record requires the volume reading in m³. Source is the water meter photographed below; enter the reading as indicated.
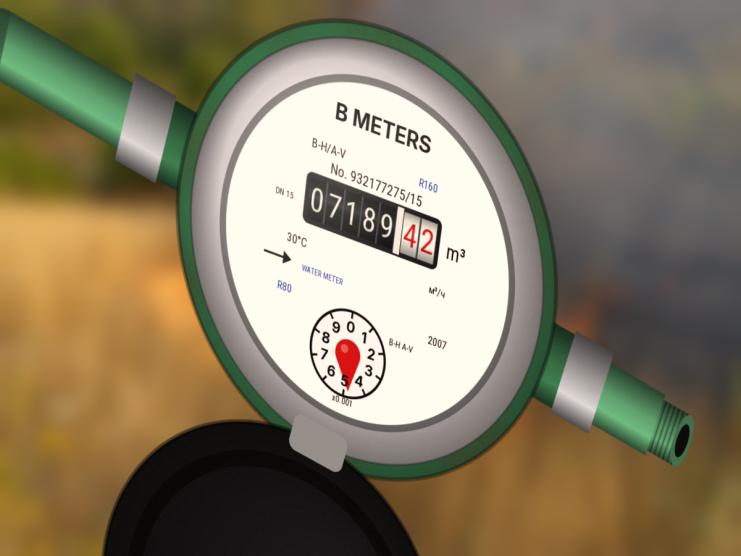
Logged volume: 7189.424 m³
